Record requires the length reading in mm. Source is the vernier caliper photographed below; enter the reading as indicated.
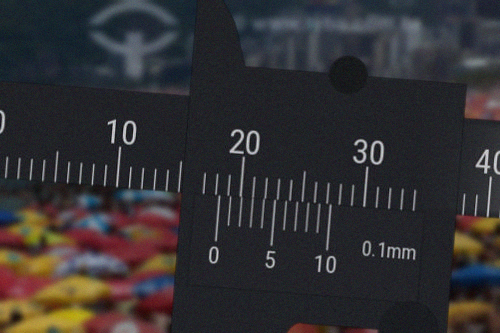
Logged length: 18.3 mm
